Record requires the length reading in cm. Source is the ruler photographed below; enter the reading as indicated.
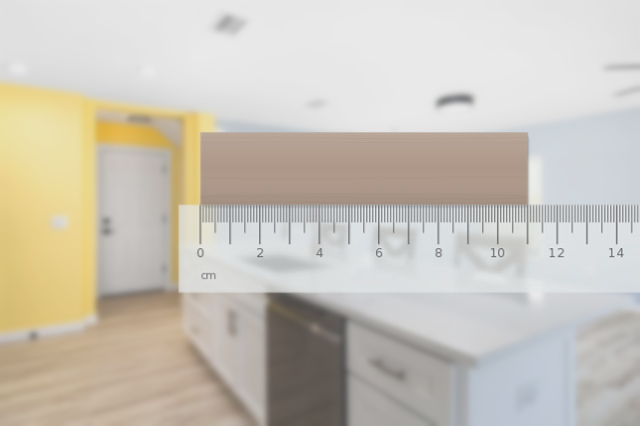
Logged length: 11 cm
